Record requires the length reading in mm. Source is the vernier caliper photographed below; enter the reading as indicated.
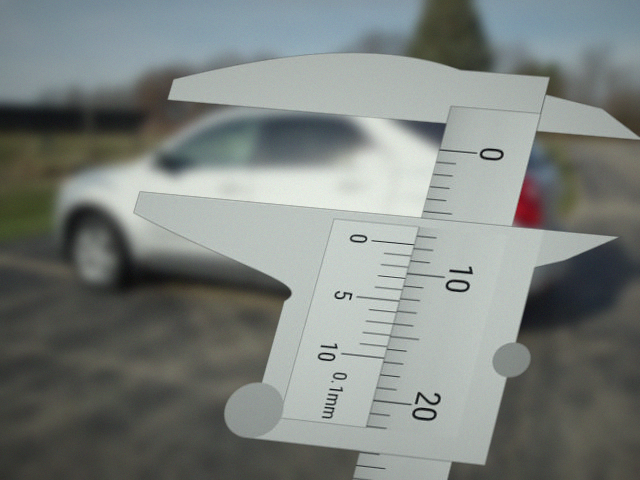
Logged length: 7.7 mm
